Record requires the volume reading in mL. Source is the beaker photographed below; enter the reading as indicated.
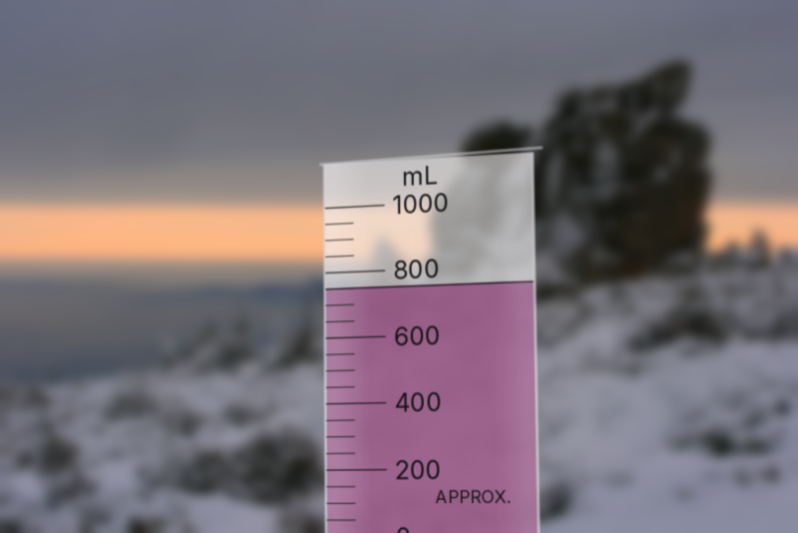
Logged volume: 750 mL
